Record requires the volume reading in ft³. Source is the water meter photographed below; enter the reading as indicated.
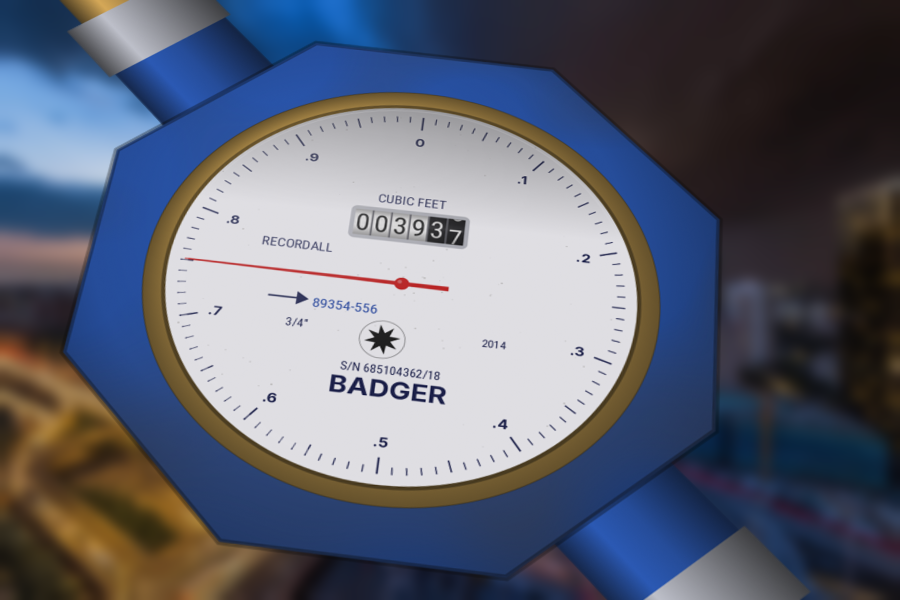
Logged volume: 3936.75 ft³
